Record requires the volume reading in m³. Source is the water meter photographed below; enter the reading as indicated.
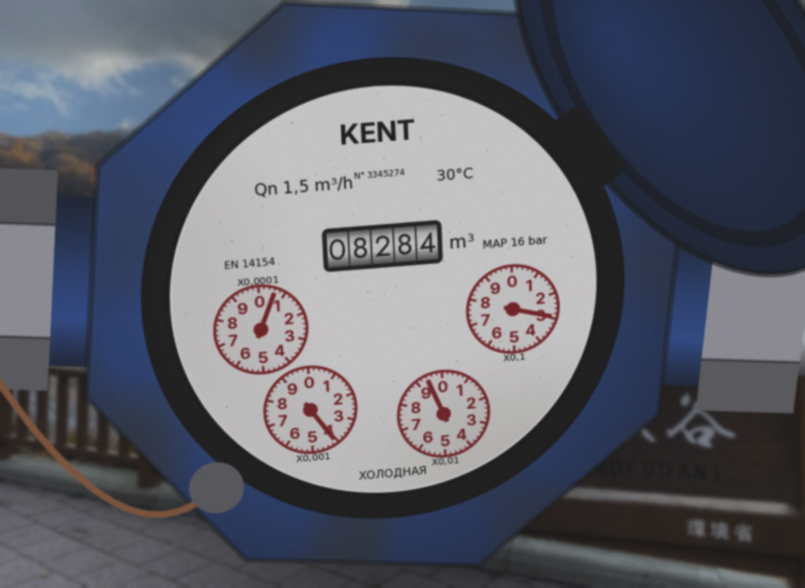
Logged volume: 8284.2940 m³
